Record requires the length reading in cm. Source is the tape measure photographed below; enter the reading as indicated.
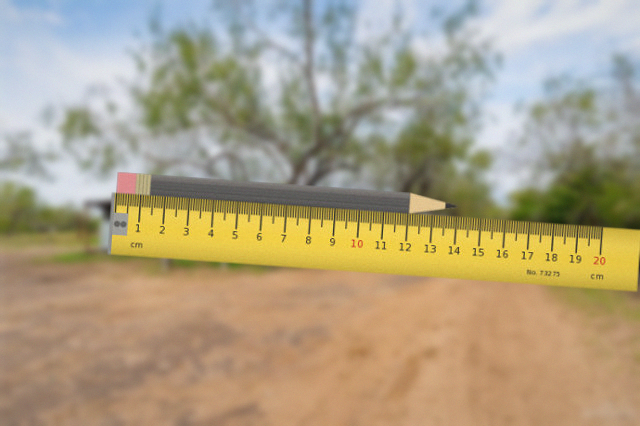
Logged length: 14 cm
